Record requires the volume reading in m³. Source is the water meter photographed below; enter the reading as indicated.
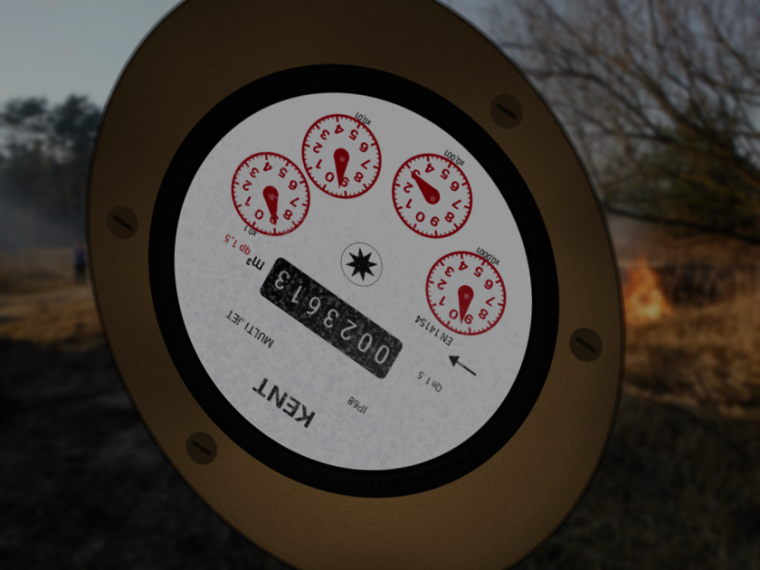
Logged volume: 23612.8929 m³
